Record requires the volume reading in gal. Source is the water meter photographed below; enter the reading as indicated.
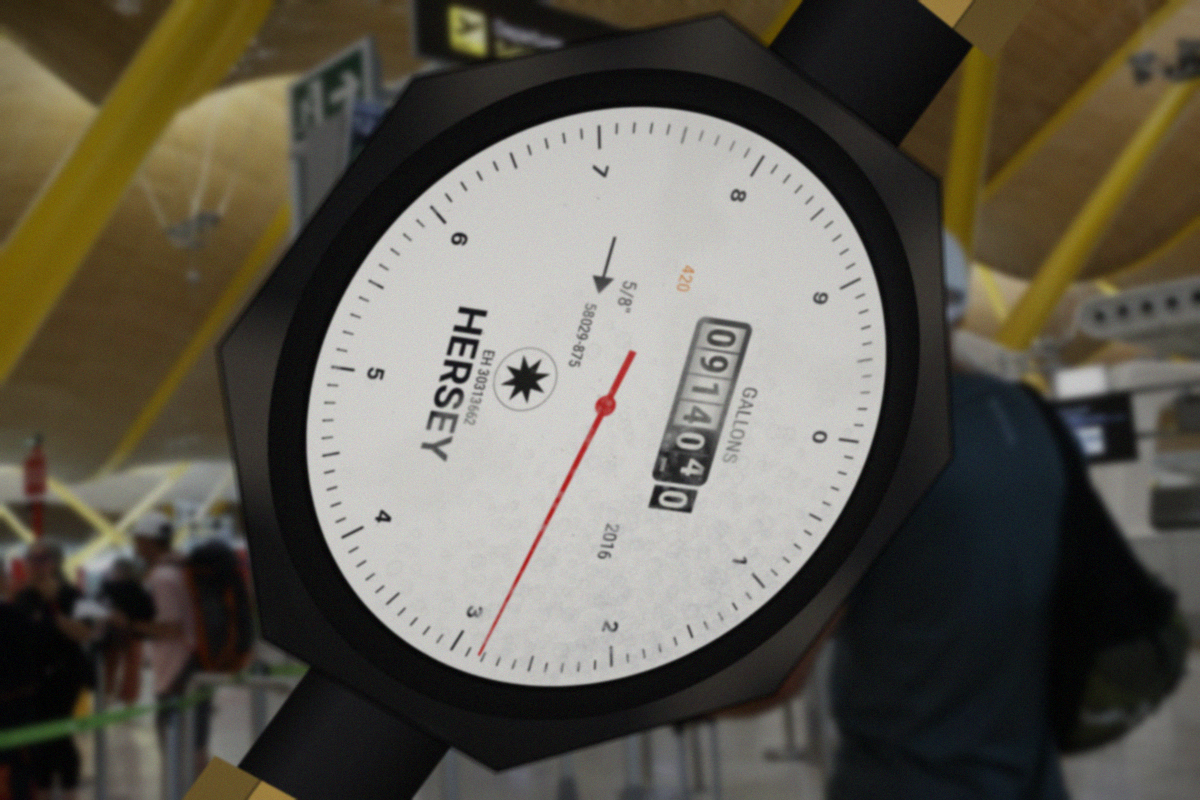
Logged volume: 914042.8 gal
